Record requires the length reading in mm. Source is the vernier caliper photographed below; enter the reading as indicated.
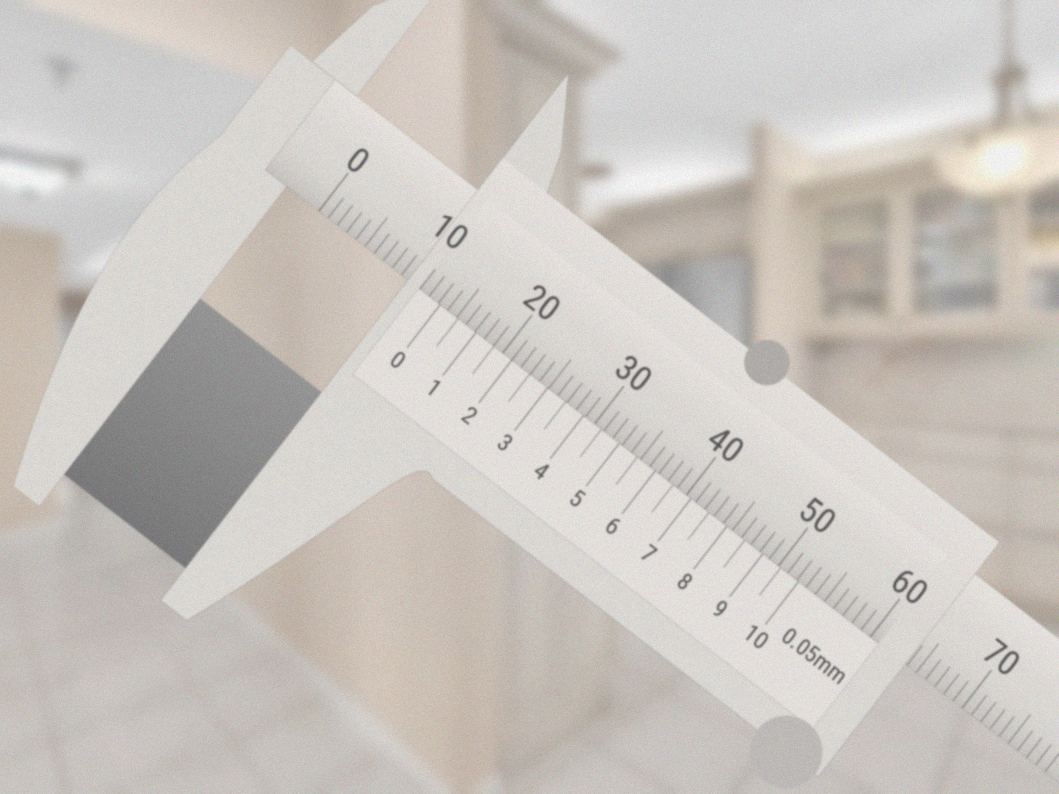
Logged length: 13.2 mm
